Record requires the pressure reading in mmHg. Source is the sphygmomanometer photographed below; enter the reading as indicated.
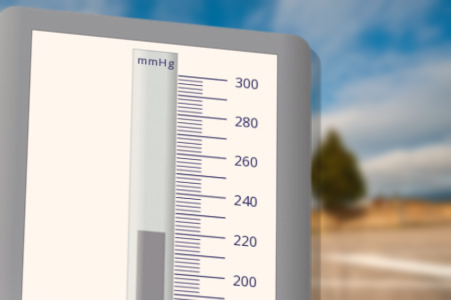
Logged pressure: 220 mmHg
